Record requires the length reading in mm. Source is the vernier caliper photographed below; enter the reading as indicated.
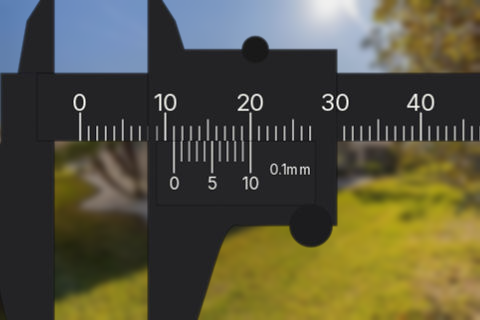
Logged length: 11.0 mm
